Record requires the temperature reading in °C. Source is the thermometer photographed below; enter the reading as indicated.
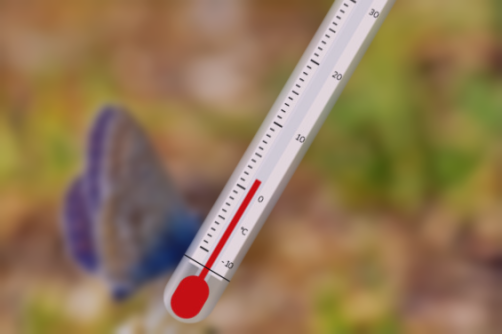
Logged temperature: 2 °C
